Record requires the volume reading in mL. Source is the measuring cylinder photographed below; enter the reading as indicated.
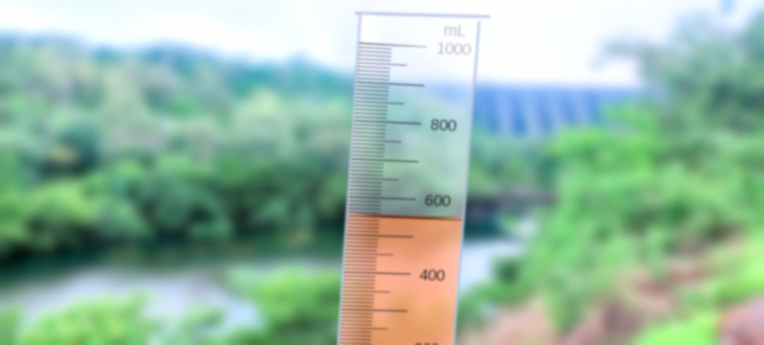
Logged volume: 550 mL
